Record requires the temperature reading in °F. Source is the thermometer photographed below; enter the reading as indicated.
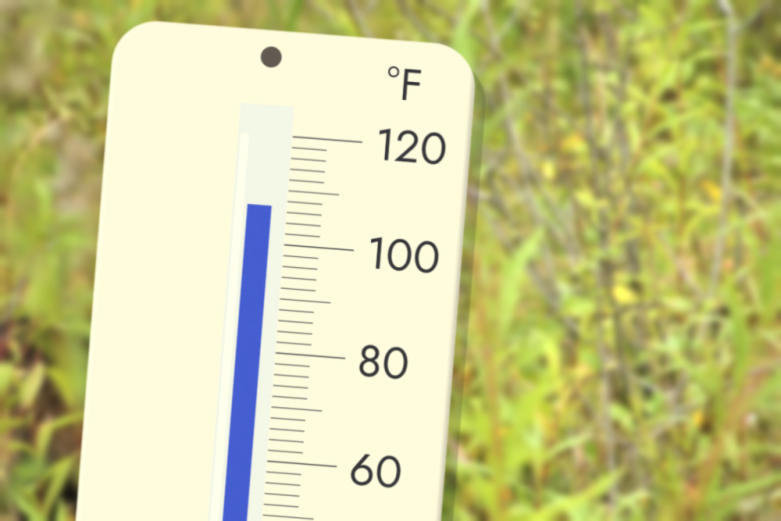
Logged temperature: 107 °F
